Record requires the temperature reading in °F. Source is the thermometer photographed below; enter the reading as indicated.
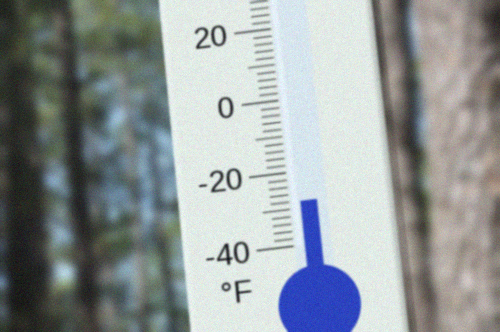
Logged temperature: -28 °F
